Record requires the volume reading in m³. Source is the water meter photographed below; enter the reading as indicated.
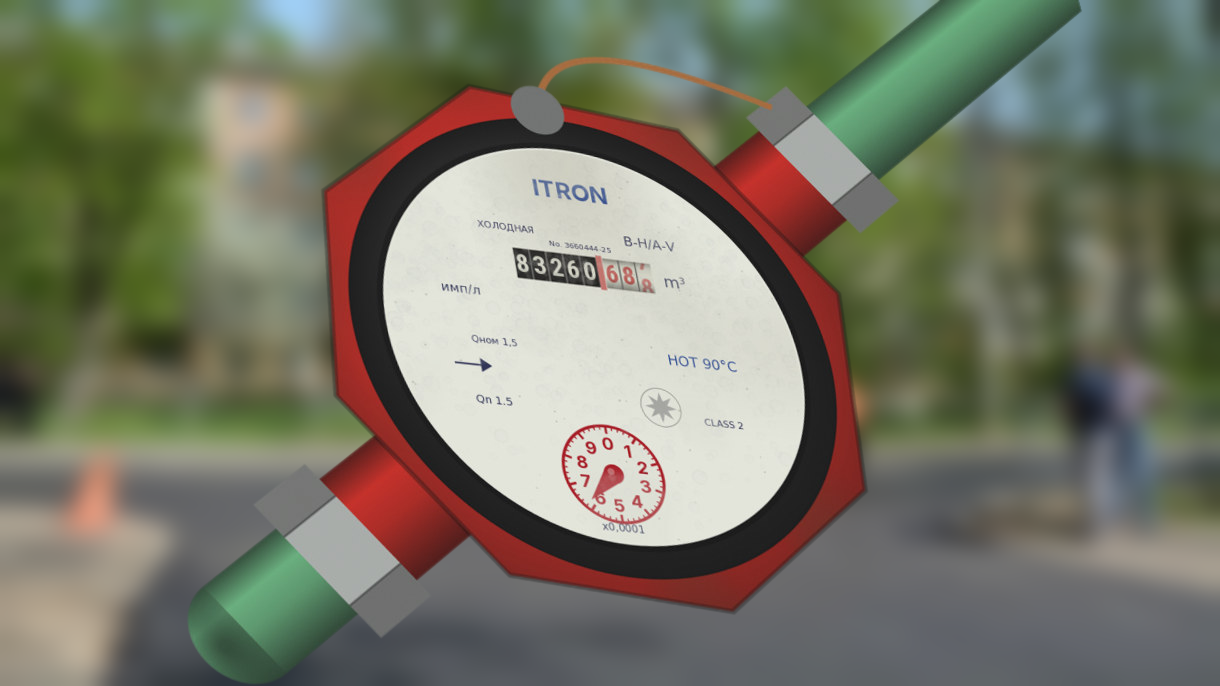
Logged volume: 83260.6876 m³
